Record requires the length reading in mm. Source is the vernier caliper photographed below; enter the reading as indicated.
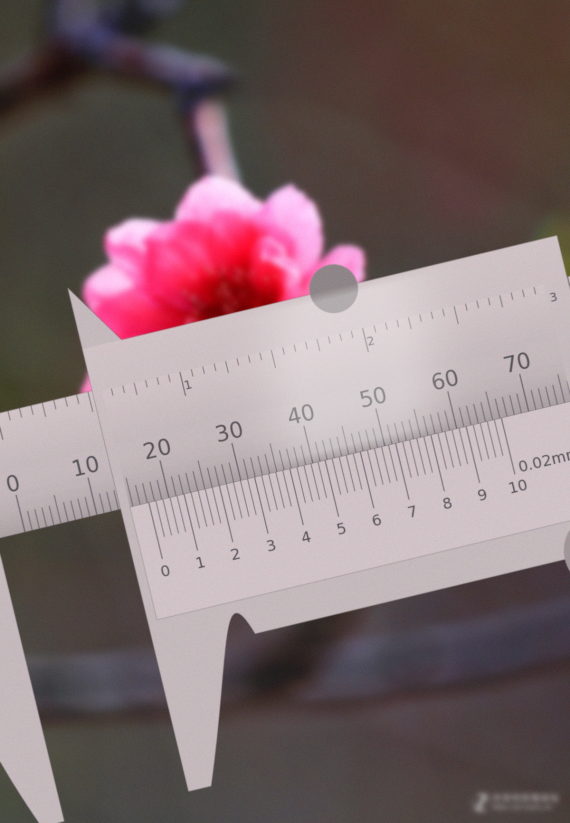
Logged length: 17.2 mm
